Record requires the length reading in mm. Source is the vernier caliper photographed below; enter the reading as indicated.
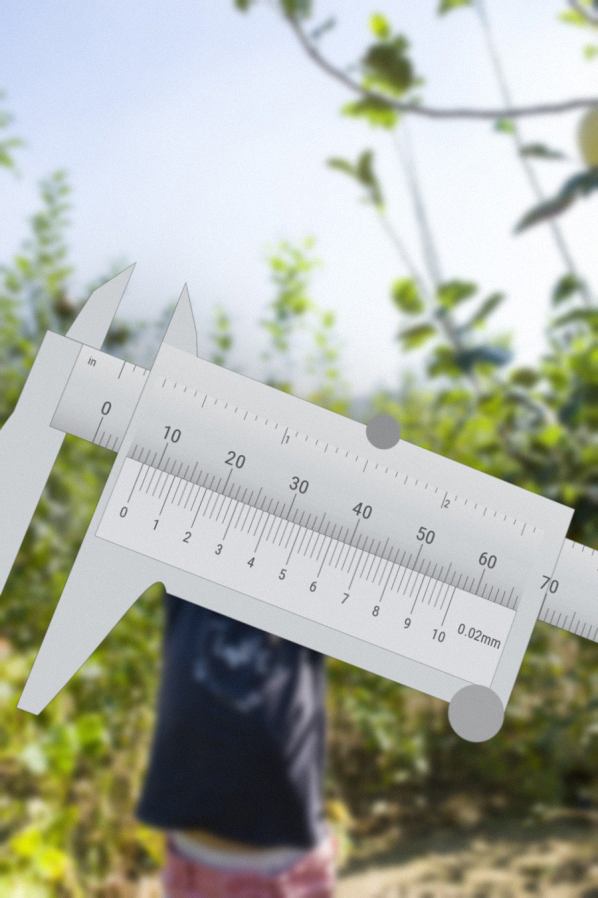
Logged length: 7.8 mm
